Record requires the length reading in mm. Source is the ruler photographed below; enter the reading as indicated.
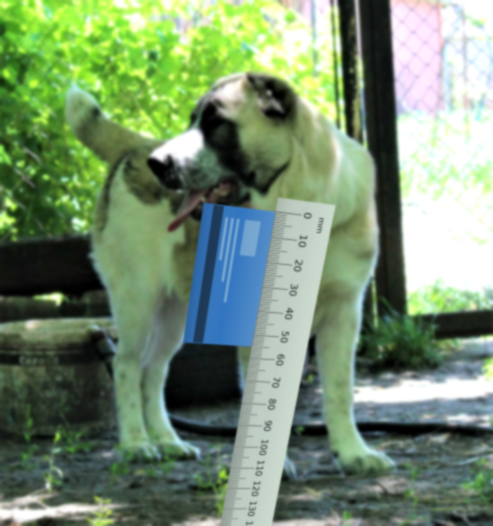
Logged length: 55 mm
